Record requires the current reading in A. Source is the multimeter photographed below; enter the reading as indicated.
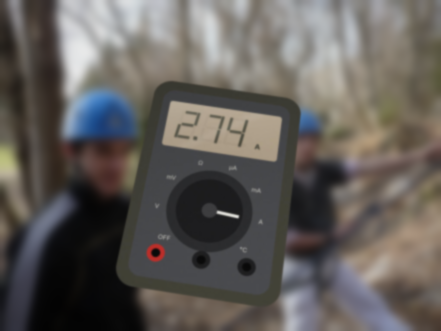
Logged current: 2.74 A
